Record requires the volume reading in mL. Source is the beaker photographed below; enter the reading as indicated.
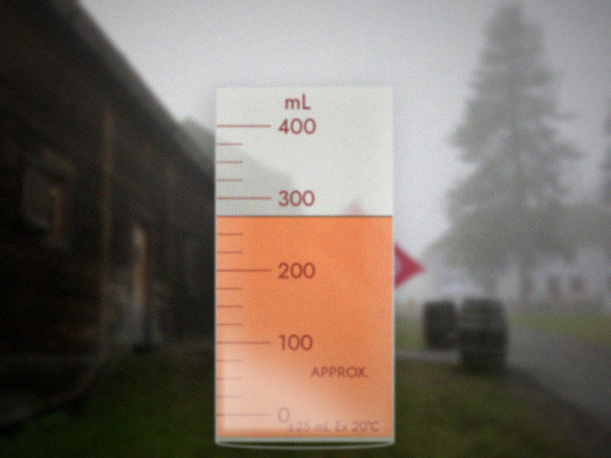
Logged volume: 275 mL
